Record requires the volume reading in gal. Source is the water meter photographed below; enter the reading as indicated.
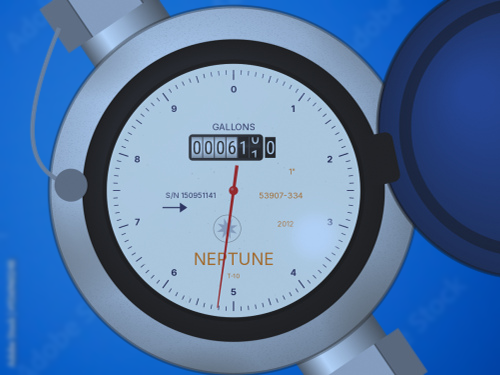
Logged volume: 6105.2 gal
